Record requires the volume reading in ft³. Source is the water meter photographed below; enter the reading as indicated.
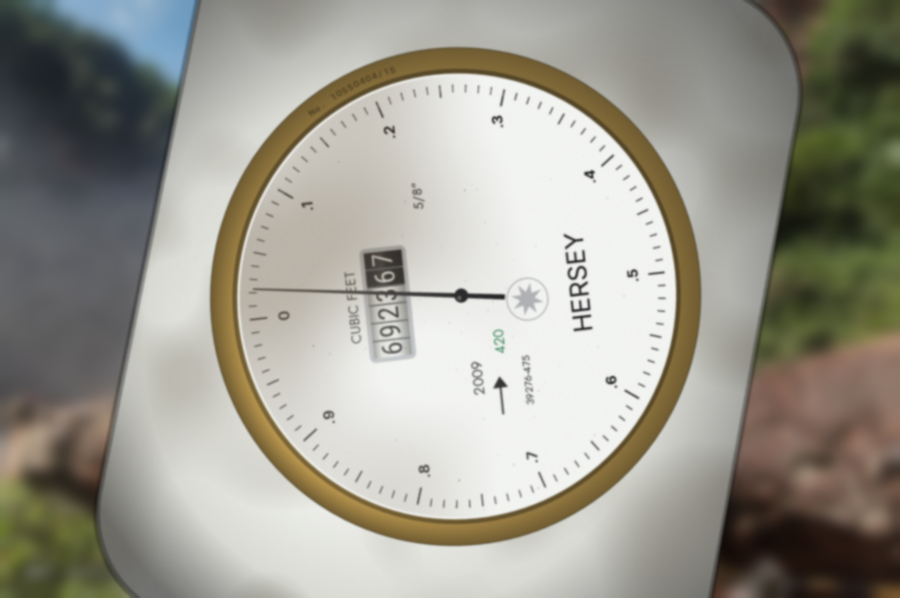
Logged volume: 692367.02 ft³
